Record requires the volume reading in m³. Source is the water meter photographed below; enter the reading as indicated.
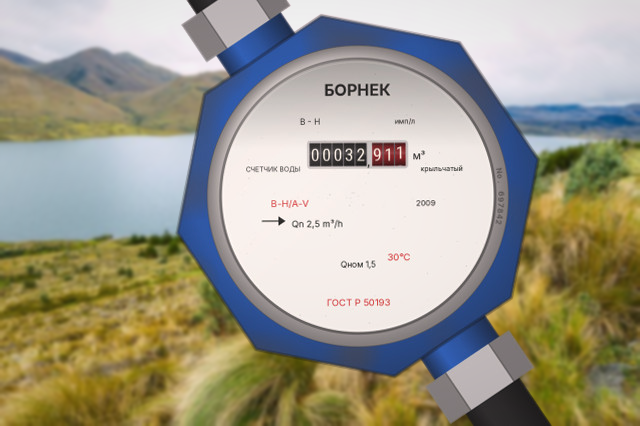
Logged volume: 32.911 m³
